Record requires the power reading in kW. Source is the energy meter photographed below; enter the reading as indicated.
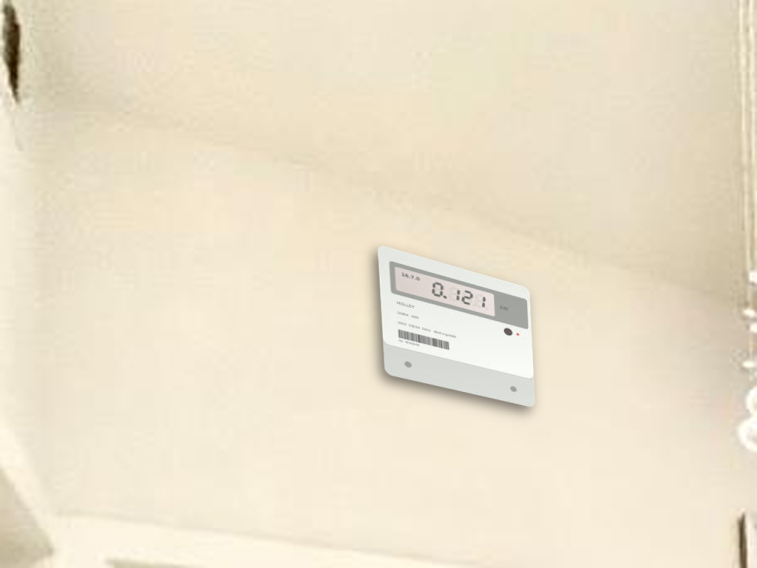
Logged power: 0.121 kW
